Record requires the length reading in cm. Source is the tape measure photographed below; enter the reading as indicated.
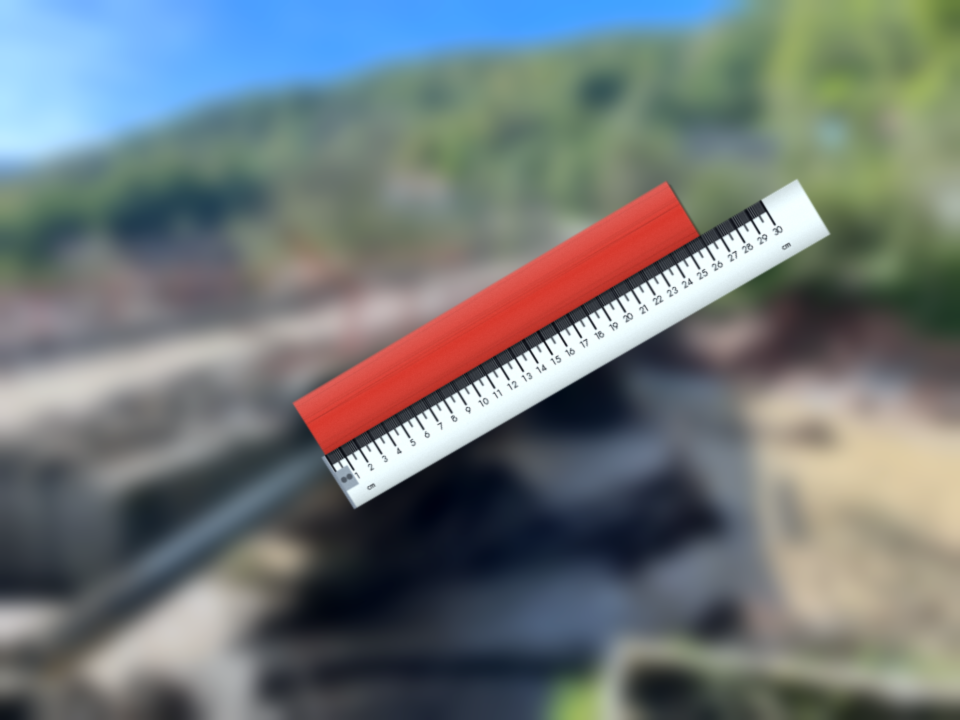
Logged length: 26 cm
